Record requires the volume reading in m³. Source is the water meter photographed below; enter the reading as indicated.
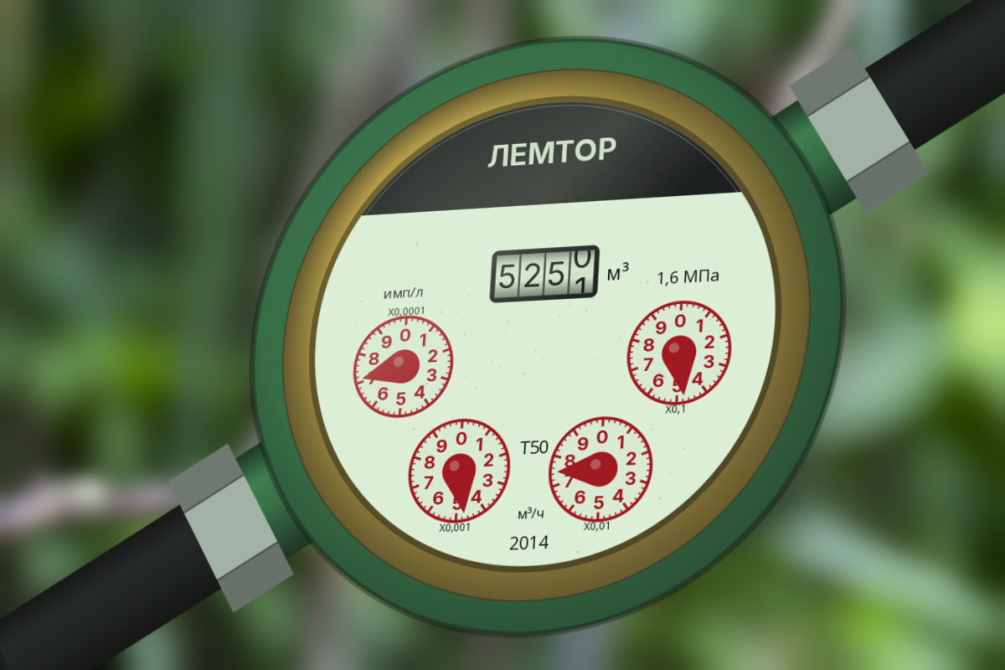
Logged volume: 5250.4747 m³
